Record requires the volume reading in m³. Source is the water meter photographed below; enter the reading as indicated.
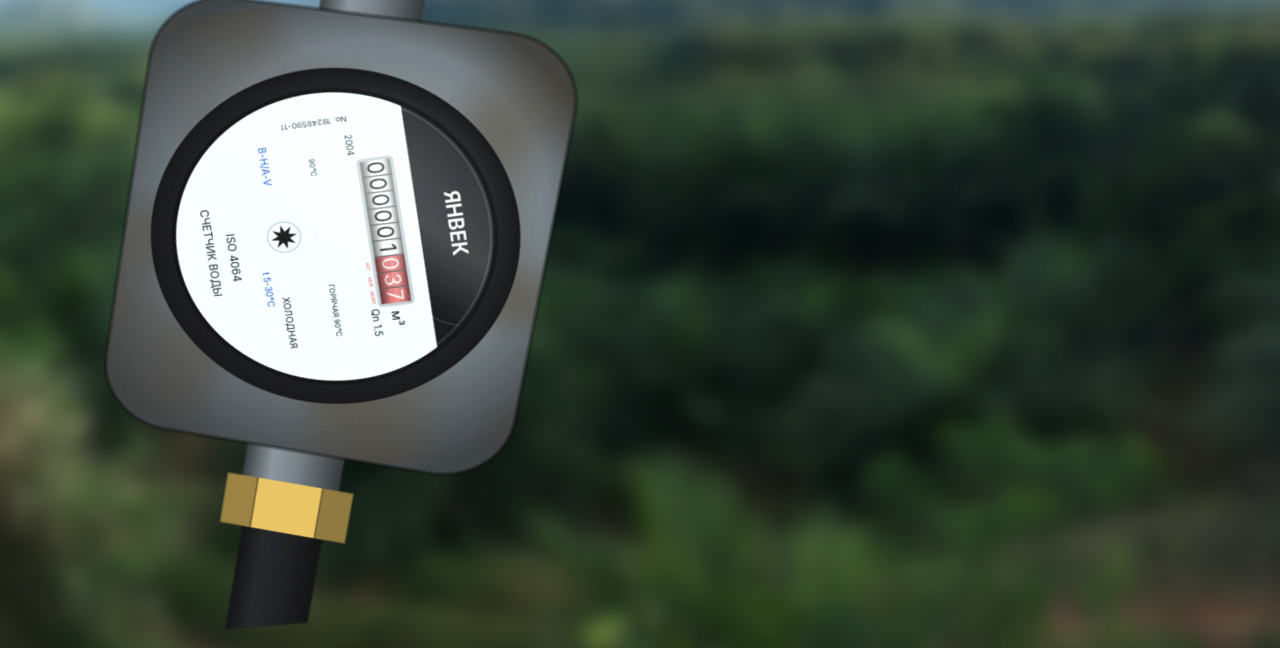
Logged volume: 1.037 m³
